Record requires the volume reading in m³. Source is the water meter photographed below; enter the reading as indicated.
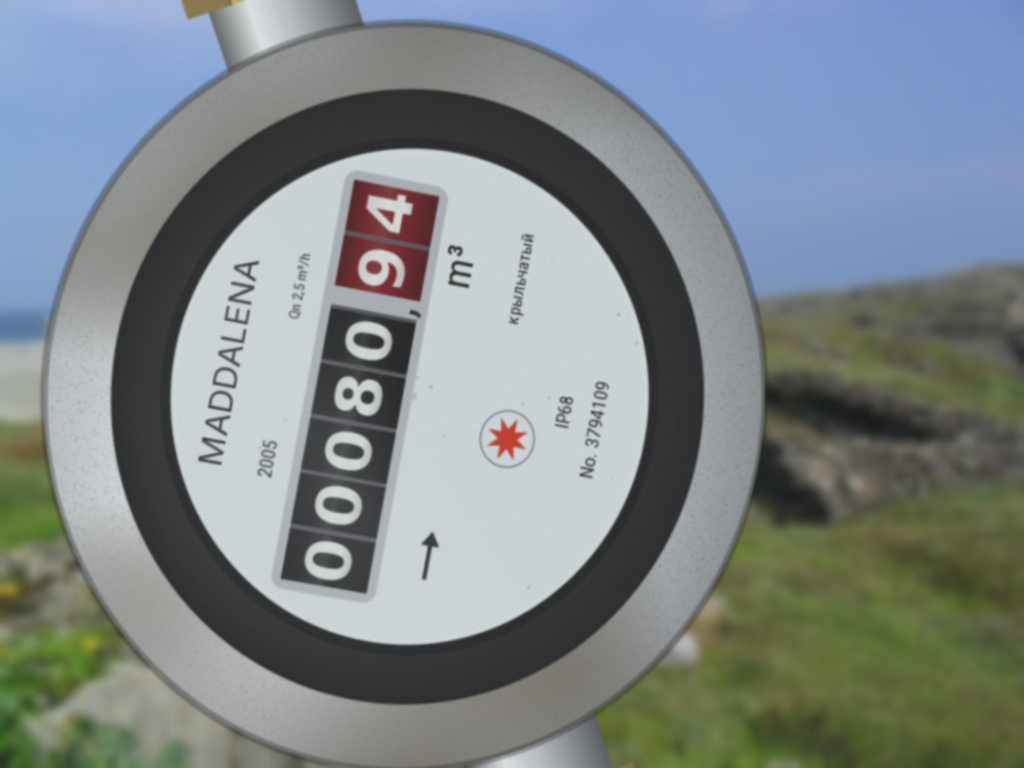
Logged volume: 80.94 m³
